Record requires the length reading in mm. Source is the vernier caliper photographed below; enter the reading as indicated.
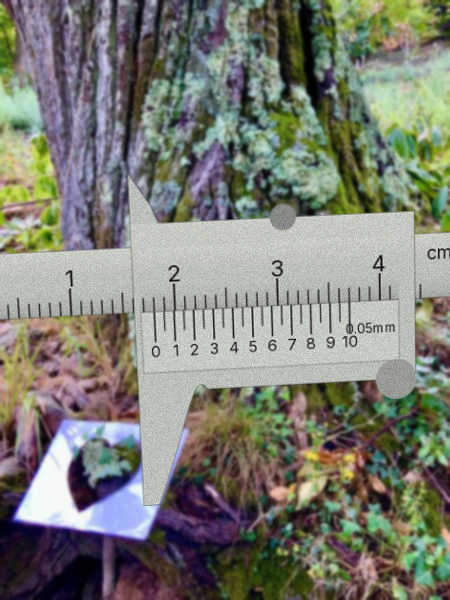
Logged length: 18.0 mm
